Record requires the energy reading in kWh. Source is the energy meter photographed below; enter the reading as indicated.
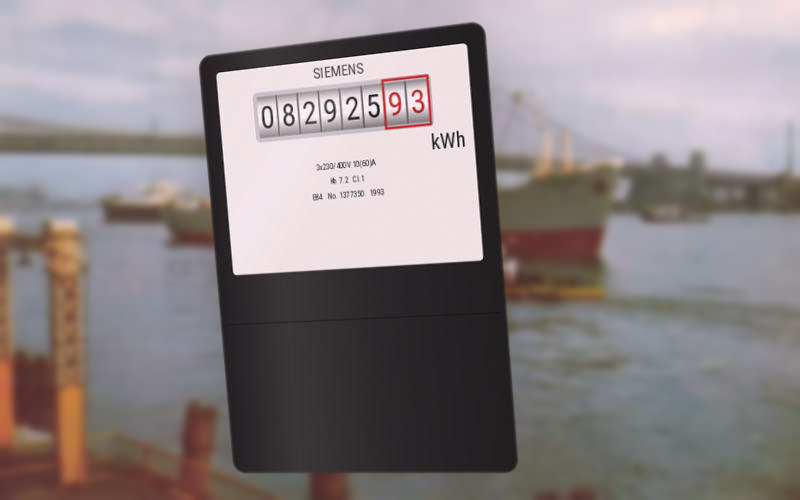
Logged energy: 82925.93 kWh
